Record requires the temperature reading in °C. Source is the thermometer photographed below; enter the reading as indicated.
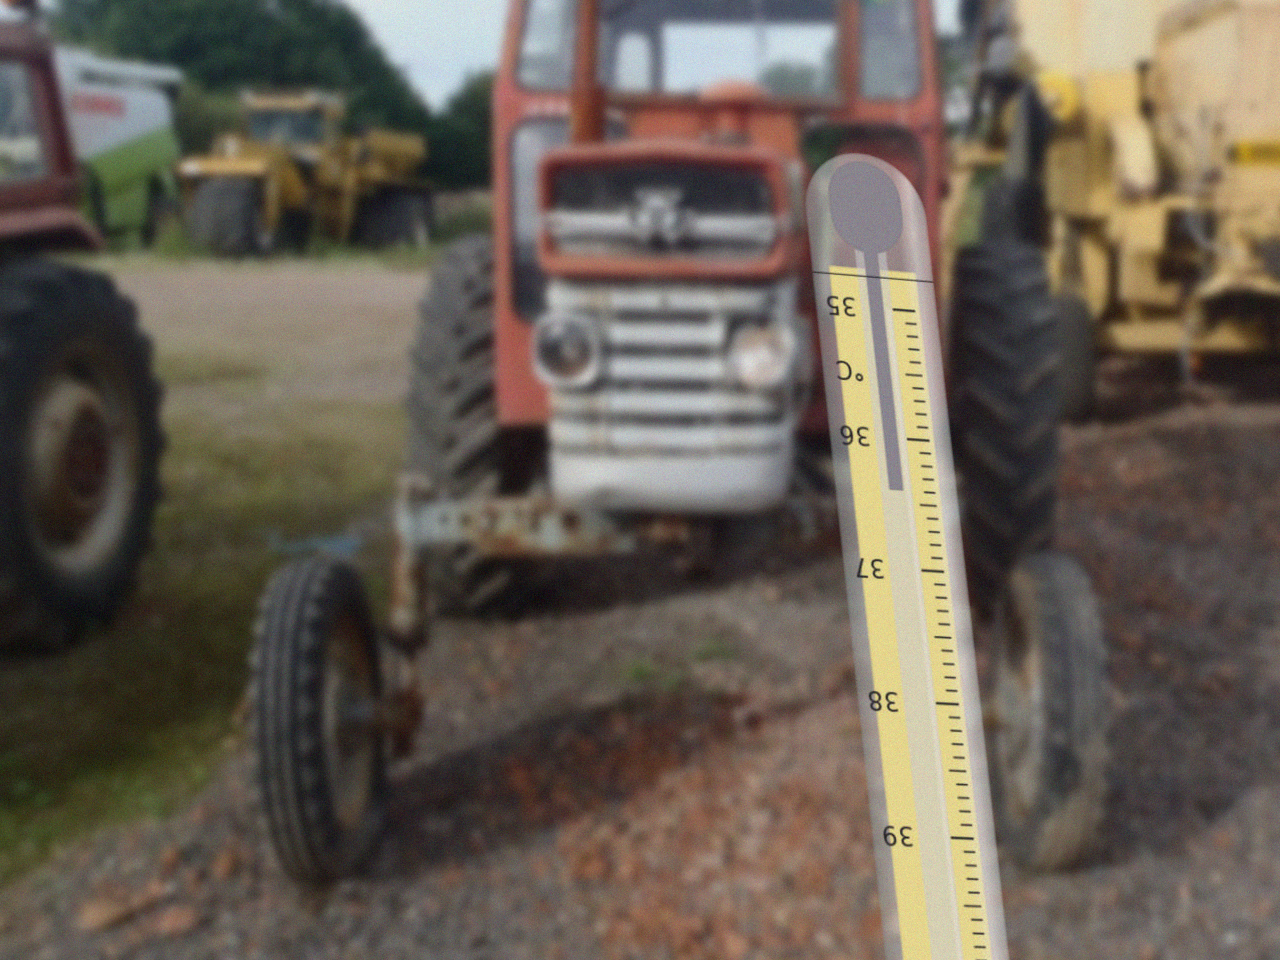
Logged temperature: 36.4 °C
